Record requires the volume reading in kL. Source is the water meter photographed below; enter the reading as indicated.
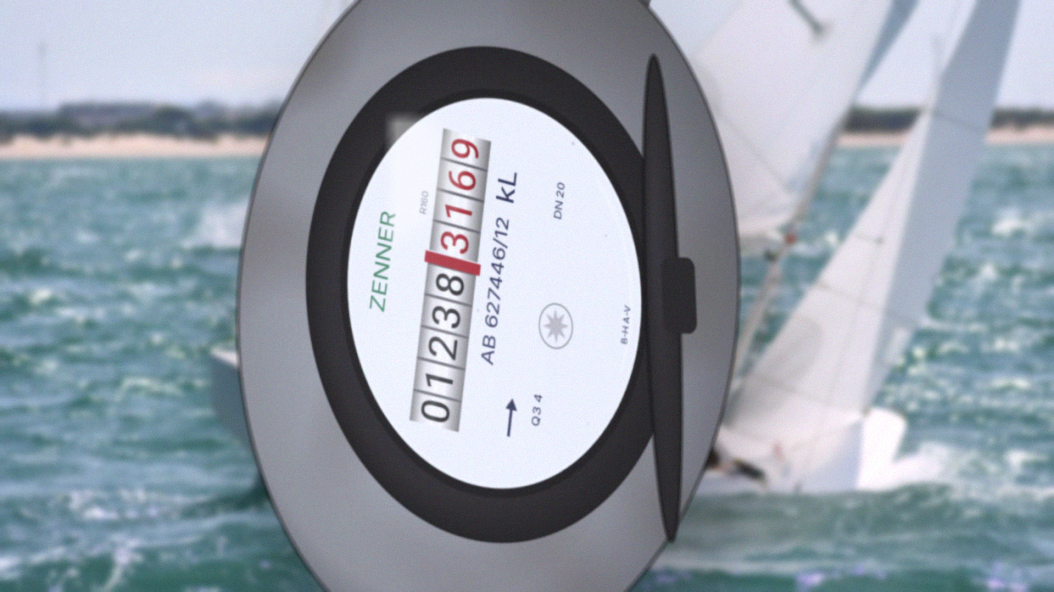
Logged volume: 1238.3169 kL
